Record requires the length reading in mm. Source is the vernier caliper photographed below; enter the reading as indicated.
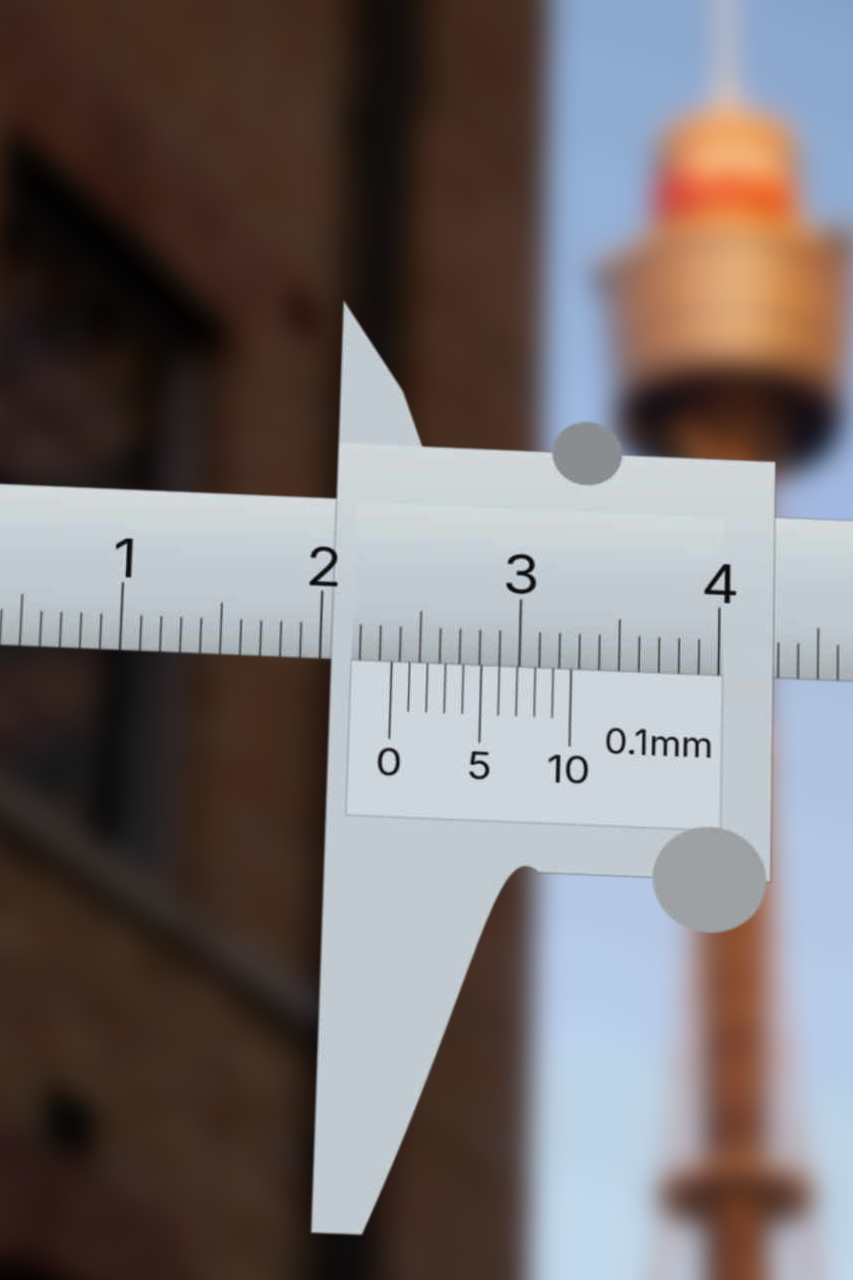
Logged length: 23.6 mm
